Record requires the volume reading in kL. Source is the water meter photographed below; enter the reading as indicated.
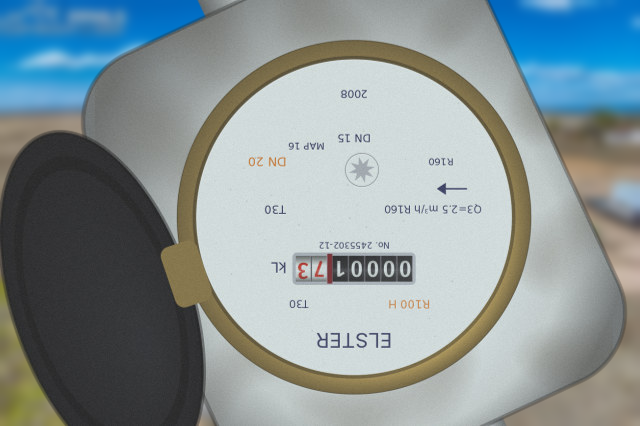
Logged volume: 1.73 kL
